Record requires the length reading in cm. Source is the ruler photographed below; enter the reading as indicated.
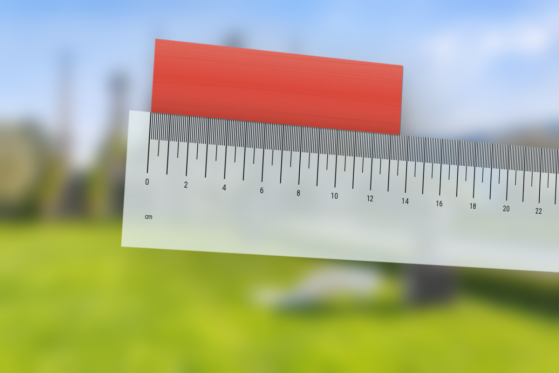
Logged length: 13.5 cm
